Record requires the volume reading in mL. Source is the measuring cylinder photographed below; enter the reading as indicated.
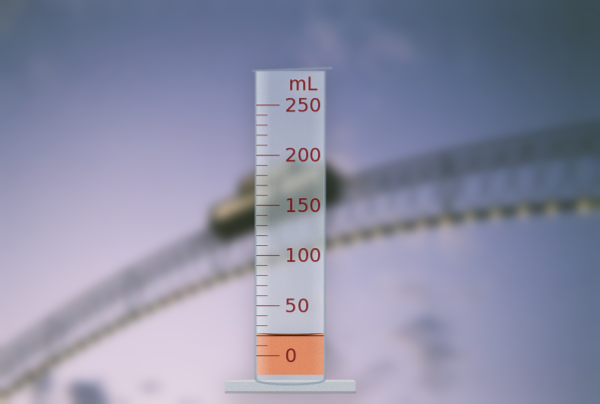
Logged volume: 20 mL
